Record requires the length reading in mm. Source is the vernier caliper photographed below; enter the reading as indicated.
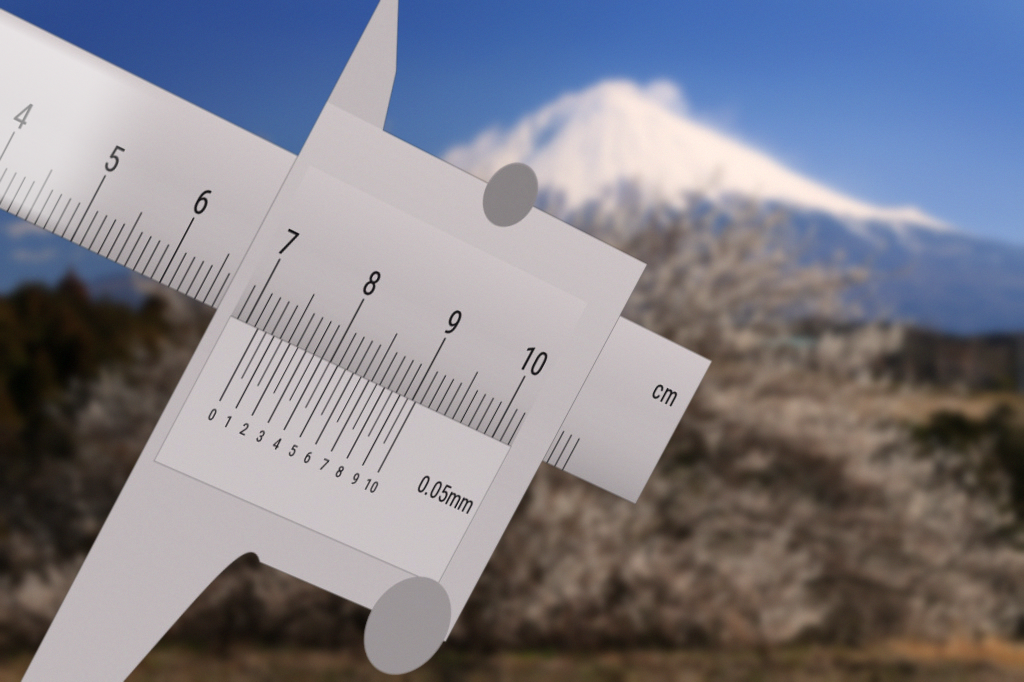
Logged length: 71.4 mm
